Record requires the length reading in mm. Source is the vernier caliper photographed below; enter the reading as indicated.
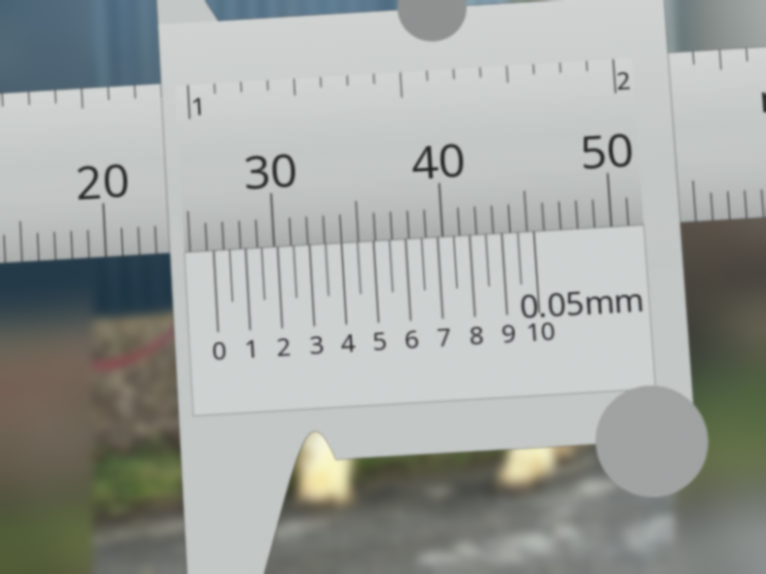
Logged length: 26.4 mm
